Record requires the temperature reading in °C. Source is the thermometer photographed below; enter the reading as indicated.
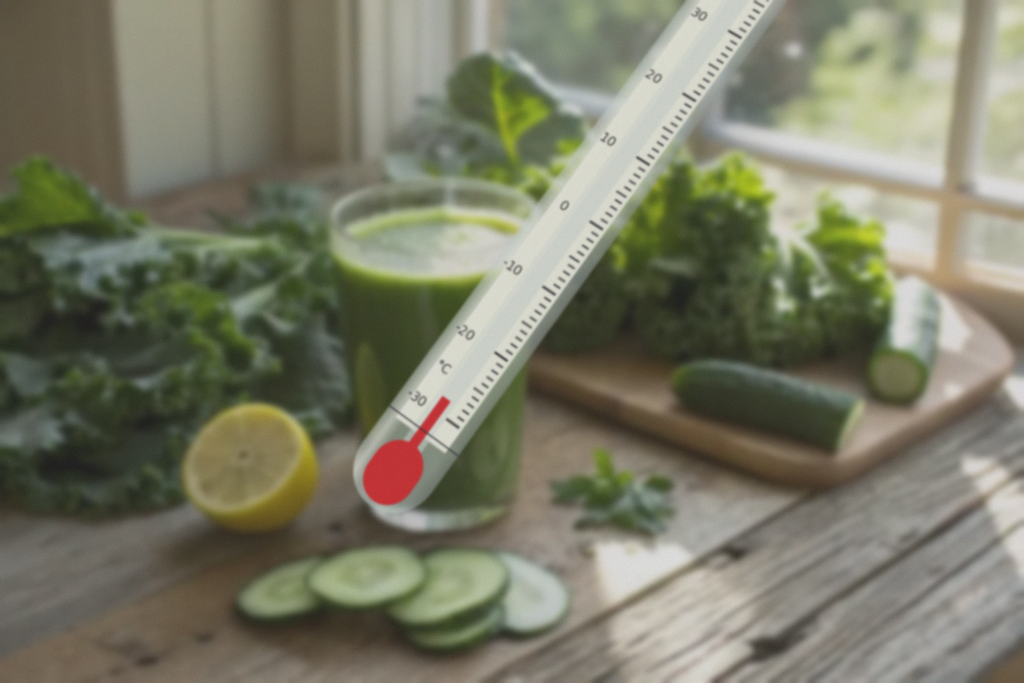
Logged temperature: -28 °C
